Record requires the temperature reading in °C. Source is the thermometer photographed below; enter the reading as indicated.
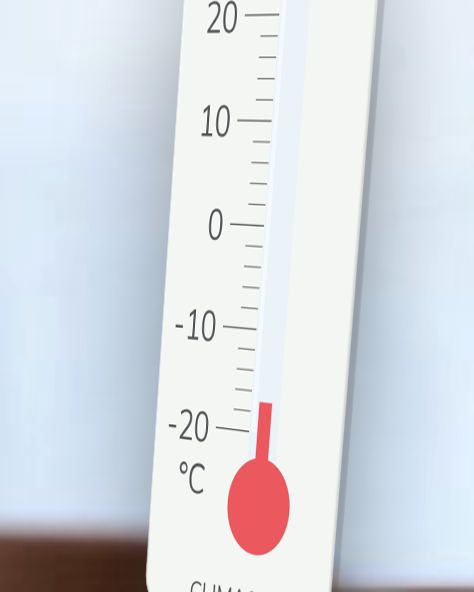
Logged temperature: -17 °C
